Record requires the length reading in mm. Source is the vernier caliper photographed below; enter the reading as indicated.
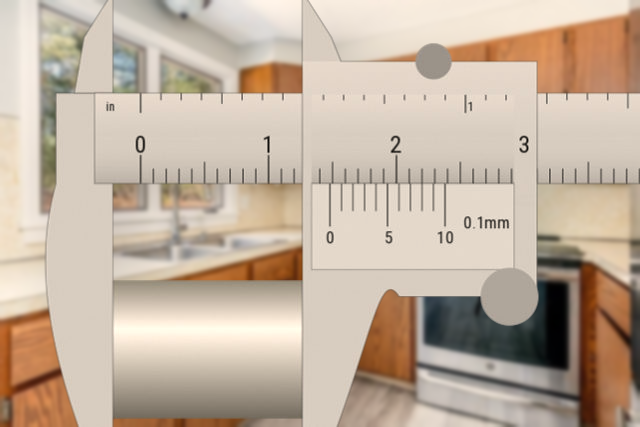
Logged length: 14.8 mm
